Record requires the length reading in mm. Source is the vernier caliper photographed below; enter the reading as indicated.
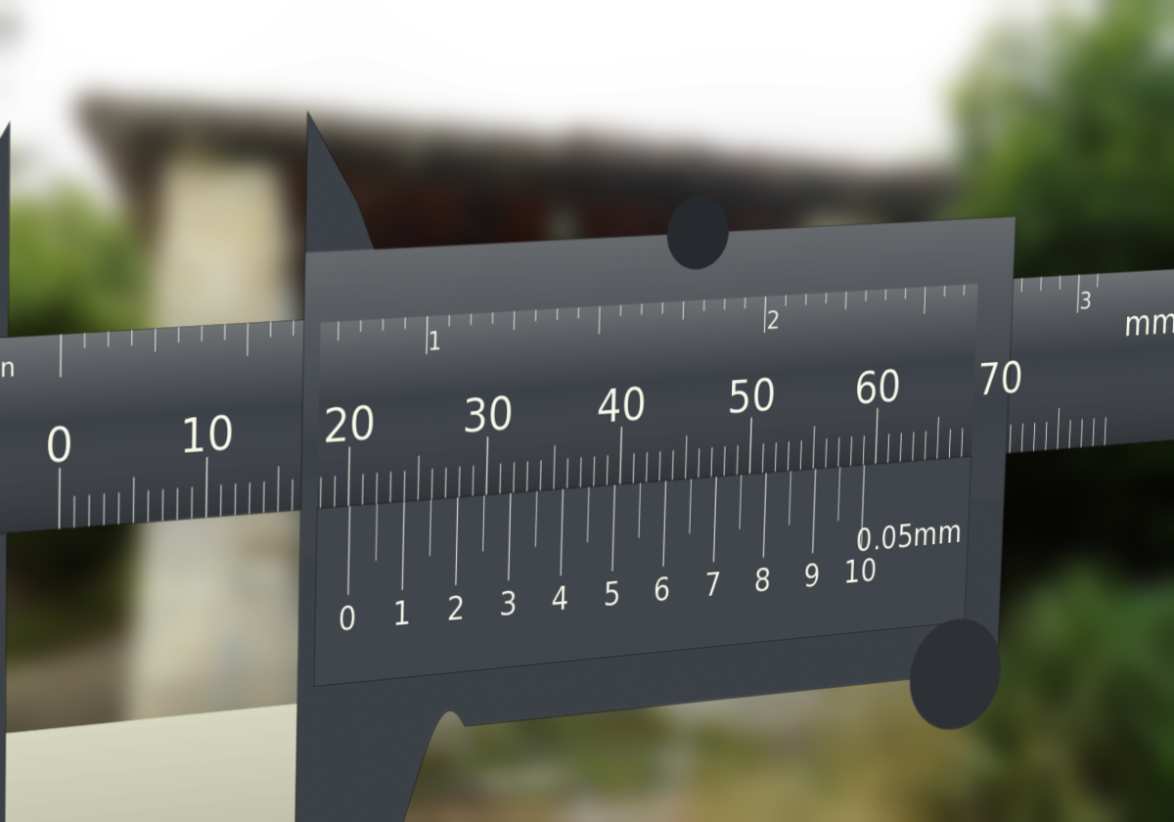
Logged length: 20.1 mm
